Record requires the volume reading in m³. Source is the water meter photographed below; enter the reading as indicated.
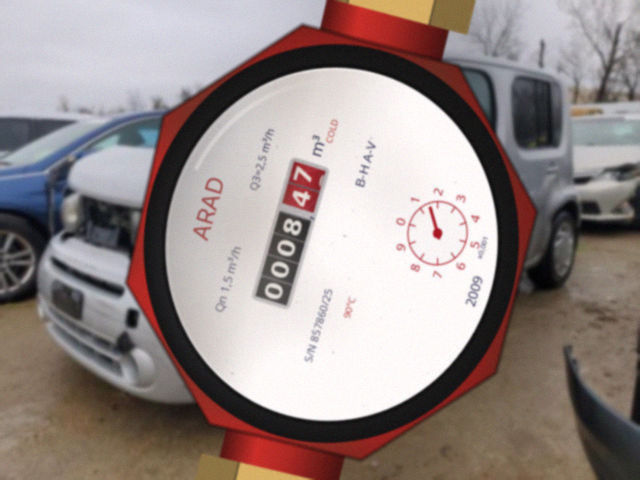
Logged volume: 8.471 m³
